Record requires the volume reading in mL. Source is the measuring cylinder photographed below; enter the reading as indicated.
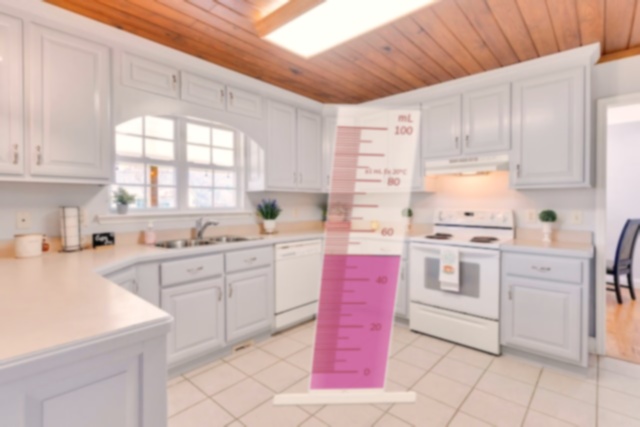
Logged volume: 50 mL
